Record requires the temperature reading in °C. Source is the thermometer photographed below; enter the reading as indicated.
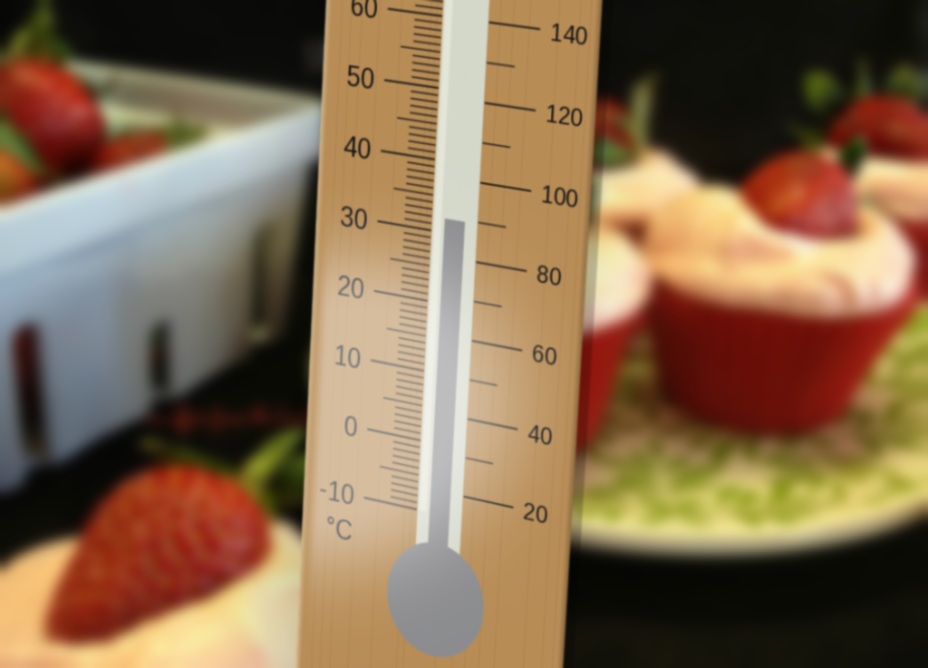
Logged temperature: 32 °C
